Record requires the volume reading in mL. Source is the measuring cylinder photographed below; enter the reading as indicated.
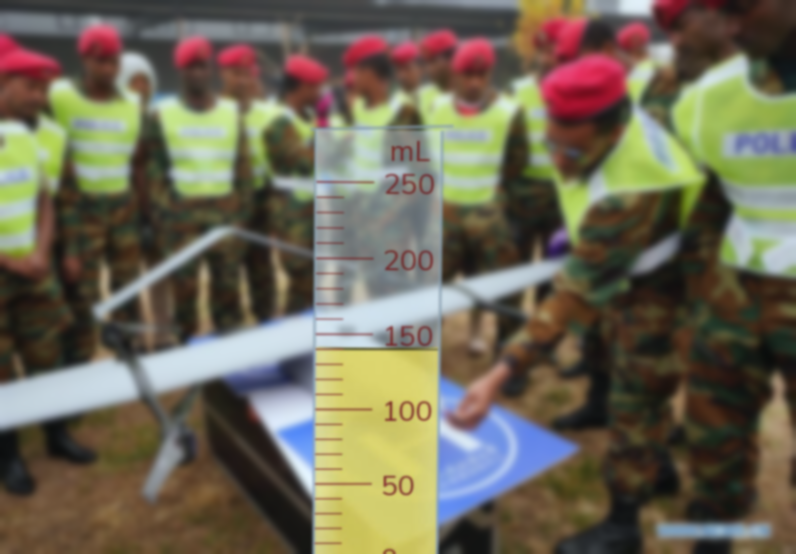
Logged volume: 140 mL
